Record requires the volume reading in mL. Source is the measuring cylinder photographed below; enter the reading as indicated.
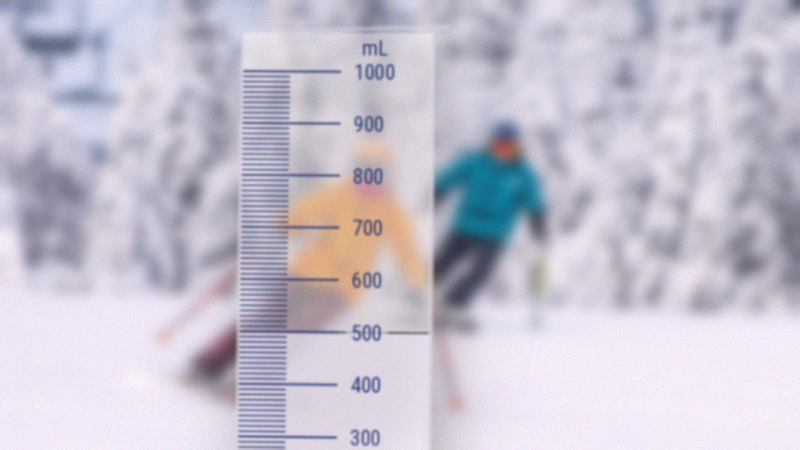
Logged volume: 500 mL
